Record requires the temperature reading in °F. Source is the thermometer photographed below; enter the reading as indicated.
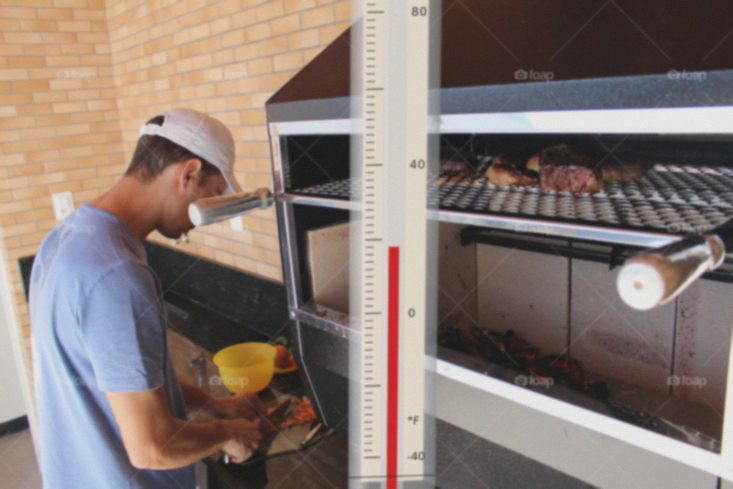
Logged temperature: 18 °F
